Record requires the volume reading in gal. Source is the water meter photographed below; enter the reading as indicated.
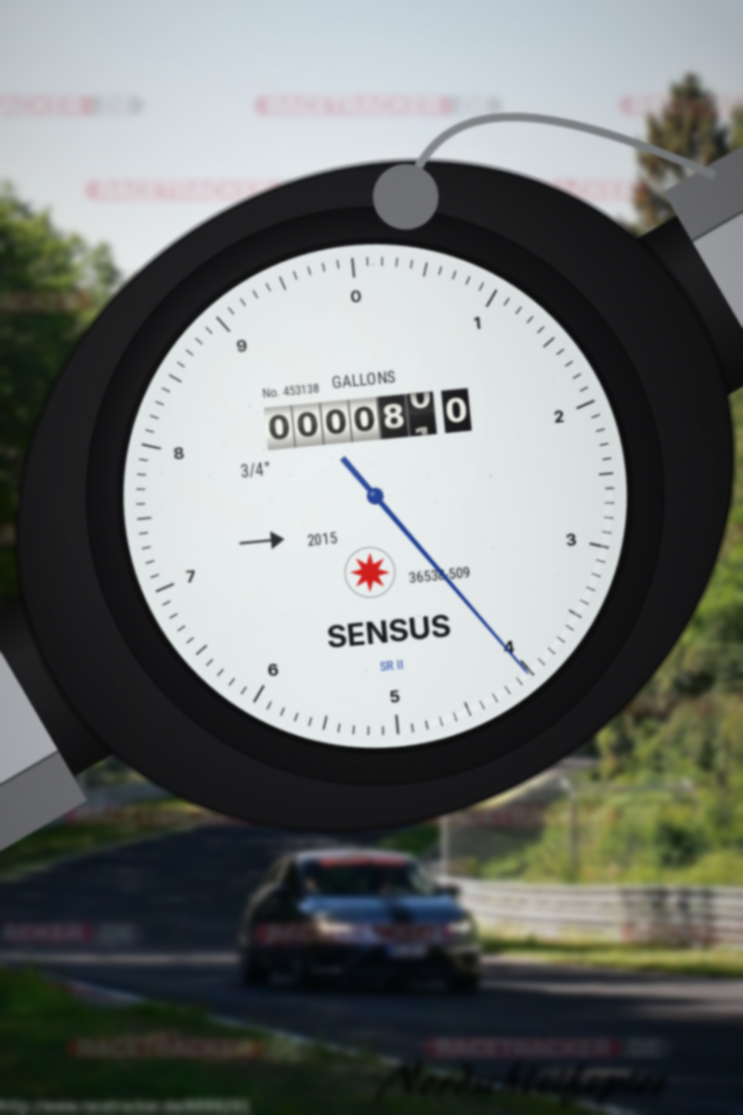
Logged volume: 804.0 gal
